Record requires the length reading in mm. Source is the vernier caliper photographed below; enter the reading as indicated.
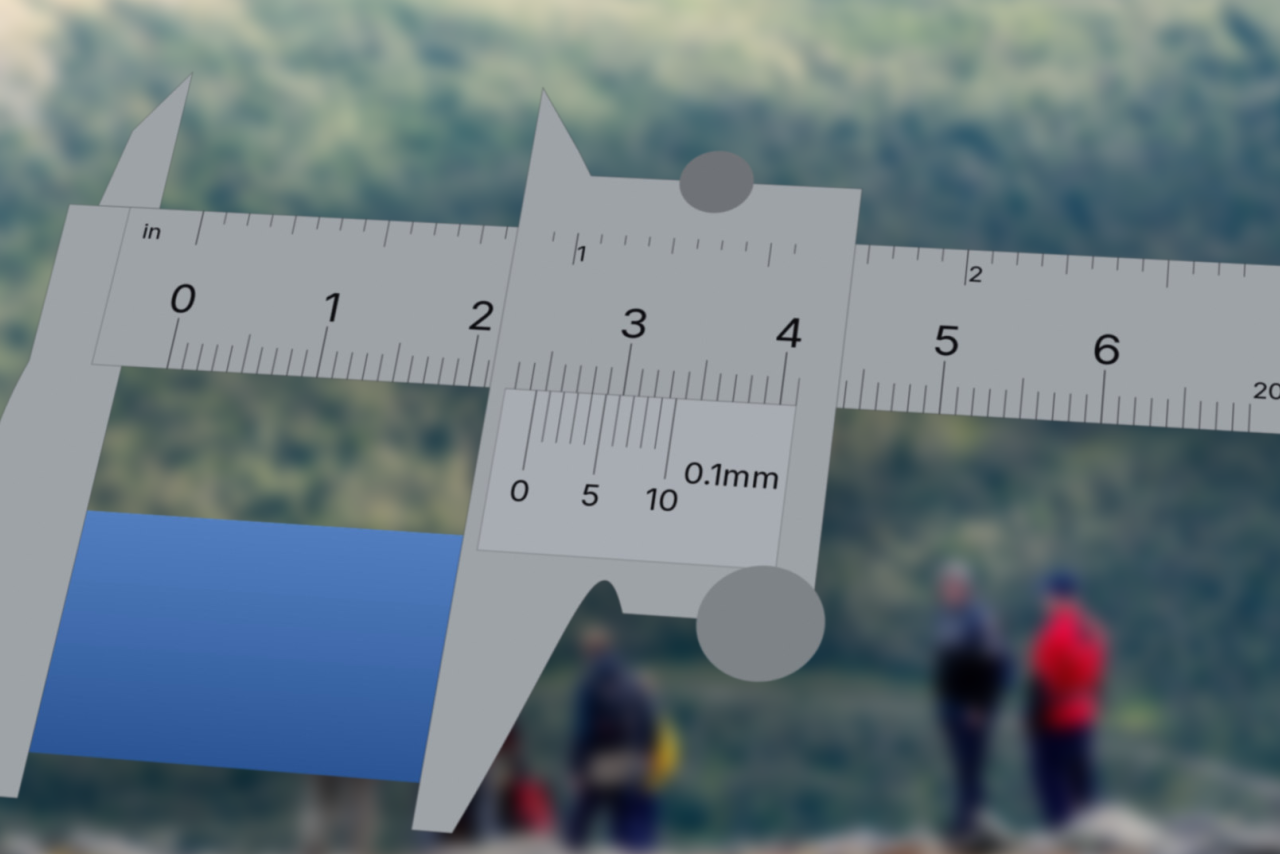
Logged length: 24.4 mm
